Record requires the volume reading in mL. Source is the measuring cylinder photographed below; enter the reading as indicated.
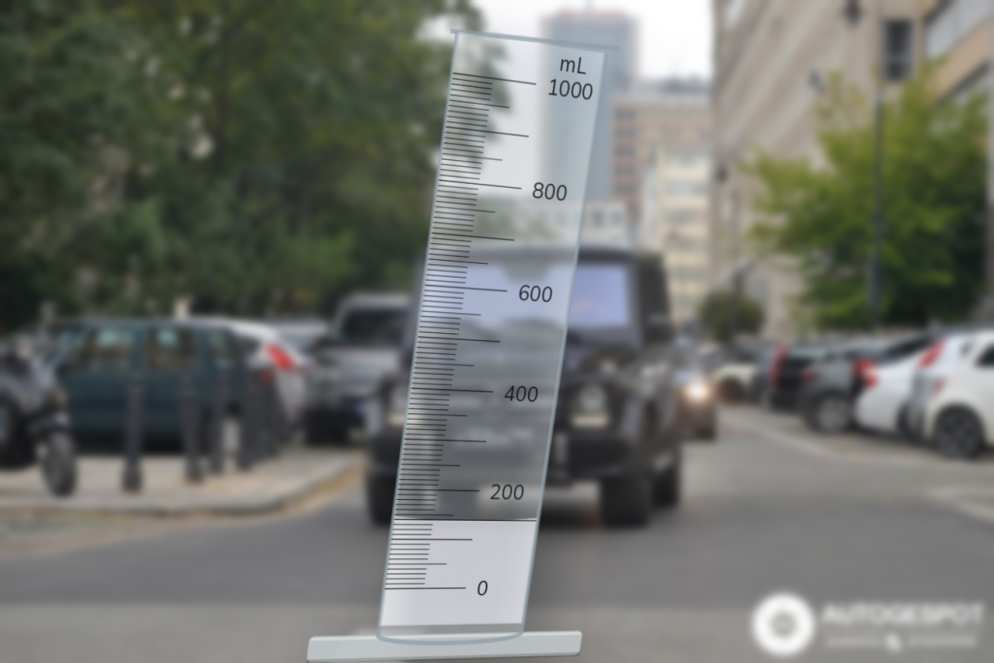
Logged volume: 140 mL
